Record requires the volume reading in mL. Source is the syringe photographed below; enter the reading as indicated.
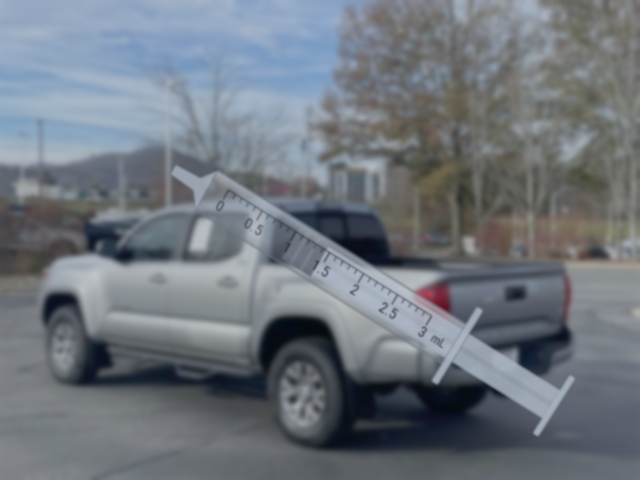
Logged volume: 1 mL
